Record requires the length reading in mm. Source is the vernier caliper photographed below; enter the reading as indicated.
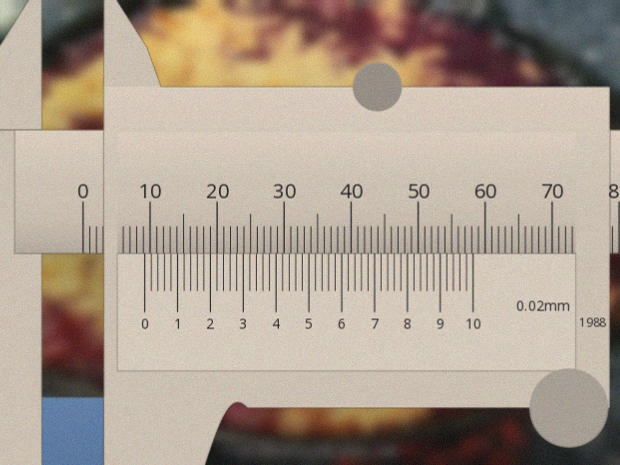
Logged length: 9.2 mm
